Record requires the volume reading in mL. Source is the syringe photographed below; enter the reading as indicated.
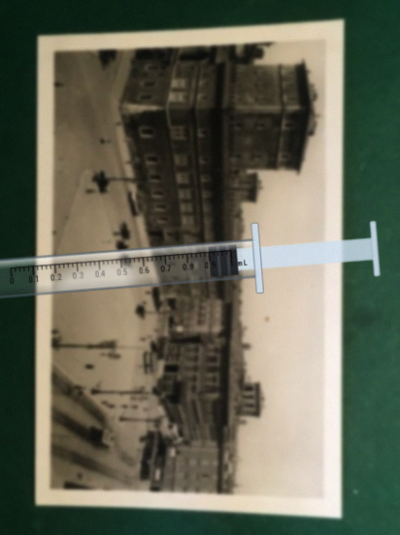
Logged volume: 0.9 mL
